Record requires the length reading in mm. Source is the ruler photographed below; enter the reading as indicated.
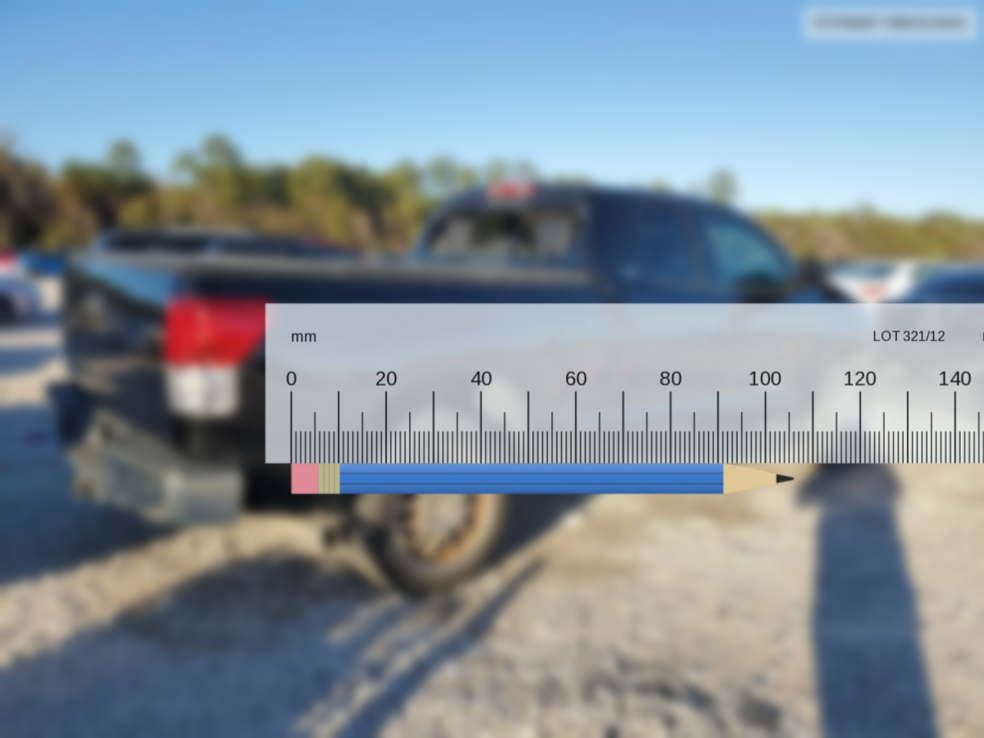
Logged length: 106 mm
